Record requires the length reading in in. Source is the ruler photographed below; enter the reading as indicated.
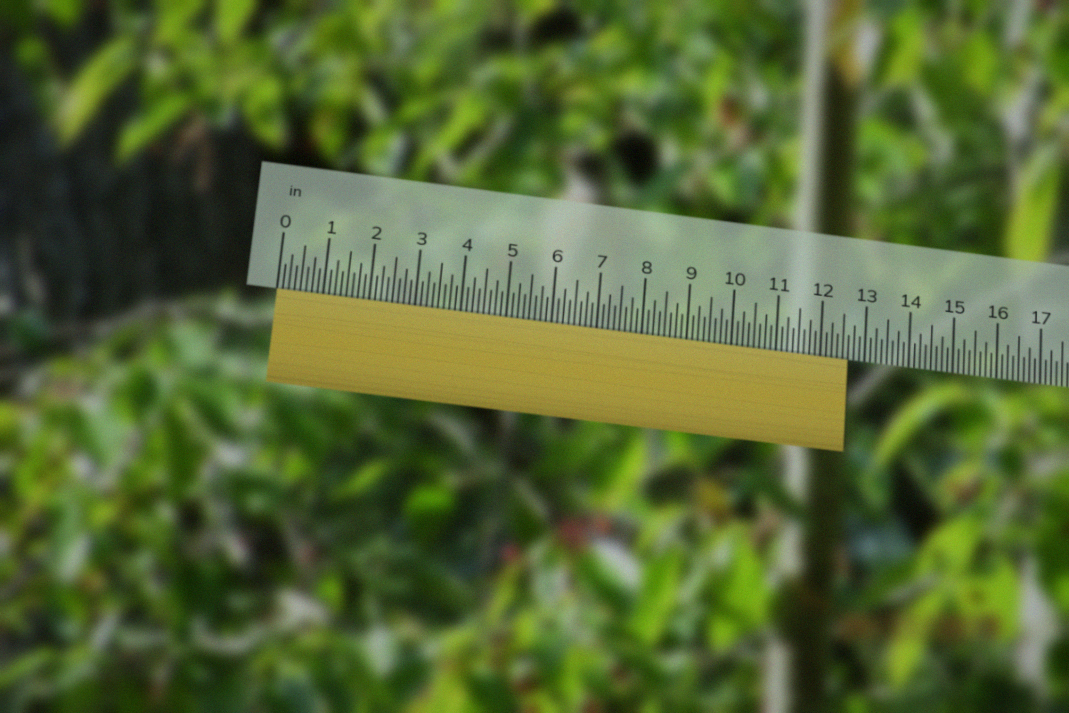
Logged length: 12.625 in
